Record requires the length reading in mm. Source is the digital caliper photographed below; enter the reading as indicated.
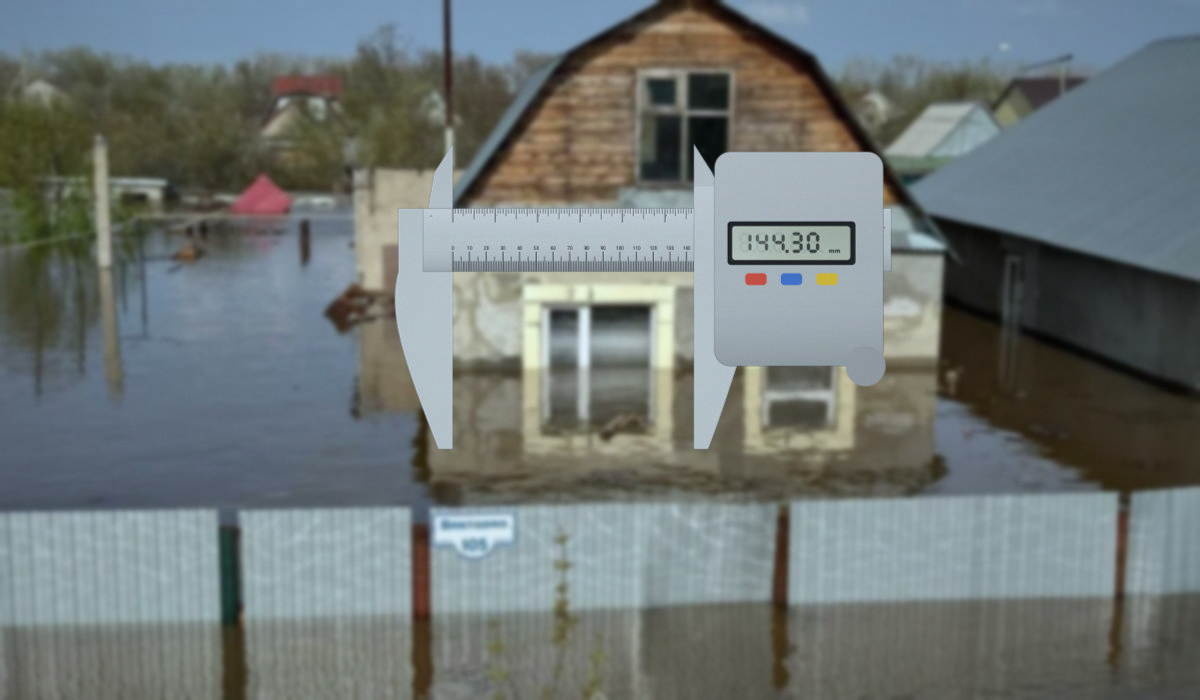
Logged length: 144.30 mm
